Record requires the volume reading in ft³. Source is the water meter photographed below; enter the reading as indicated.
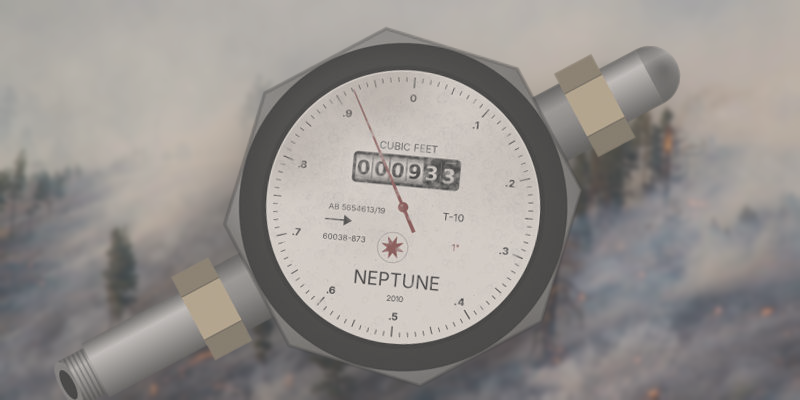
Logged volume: 932.92 ft³
